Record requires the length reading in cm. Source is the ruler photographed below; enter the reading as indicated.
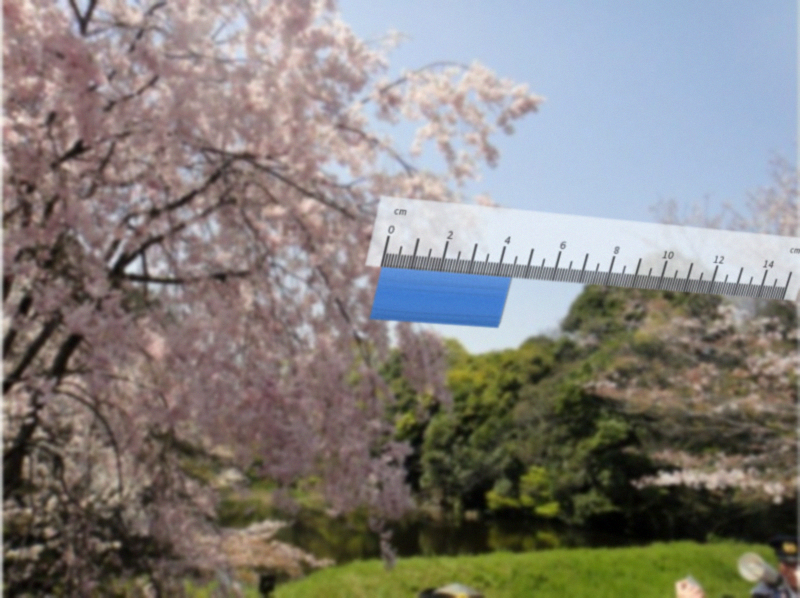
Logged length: 4.5 cm
